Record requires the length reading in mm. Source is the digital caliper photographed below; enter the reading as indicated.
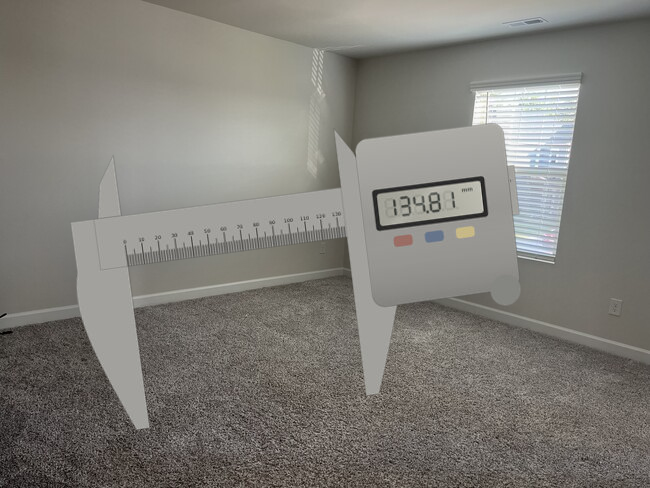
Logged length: 134.81 mm
